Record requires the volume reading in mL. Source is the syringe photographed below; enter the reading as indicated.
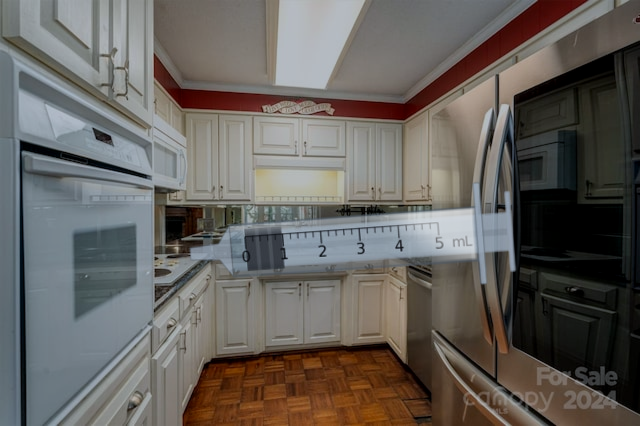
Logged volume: 0 mL
